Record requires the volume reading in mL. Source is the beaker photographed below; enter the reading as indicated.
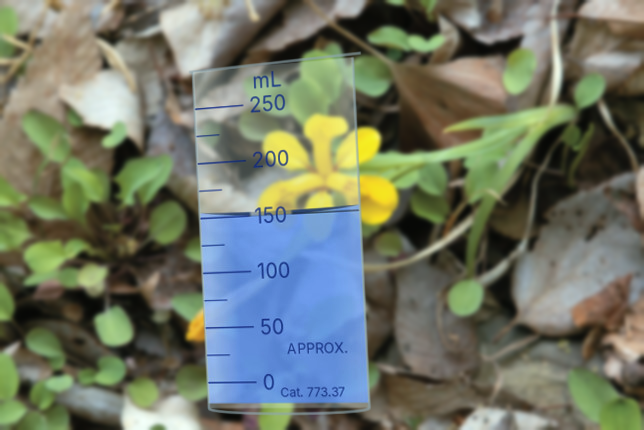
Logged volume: 150 mL
